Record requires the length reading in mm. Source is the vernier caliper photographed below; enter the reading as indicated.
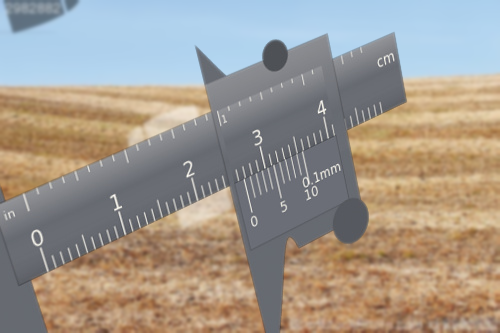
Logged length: 26.8 mm
